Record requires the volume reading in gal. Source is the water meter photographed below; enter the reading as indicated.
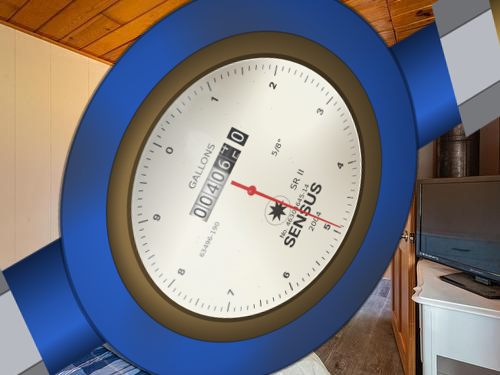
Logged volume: 40644.9 gal
